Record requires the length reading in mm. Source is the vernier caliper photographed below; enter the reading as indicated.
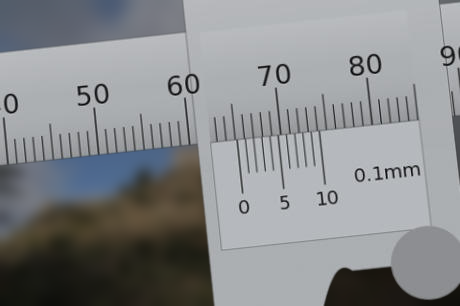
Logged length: 65.2 mm
